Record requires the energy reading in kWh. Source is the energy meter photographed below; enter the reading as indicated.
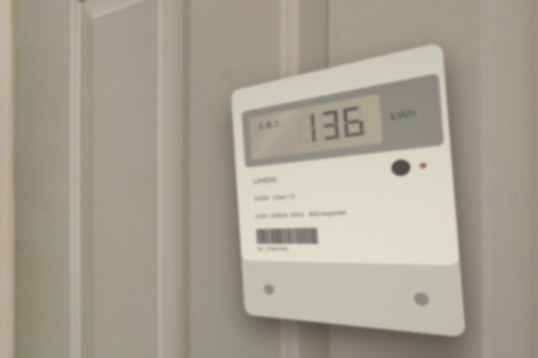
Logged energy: 136 kWh
